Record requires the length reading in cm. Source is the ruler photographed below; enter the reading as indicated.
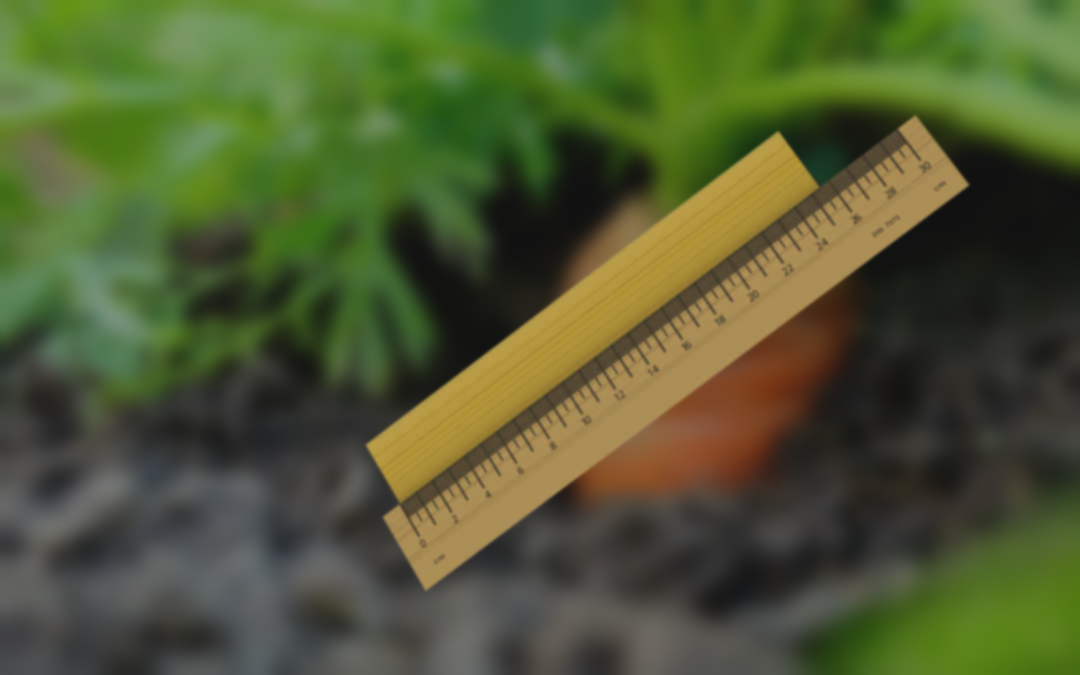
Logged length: 25.5 cm
